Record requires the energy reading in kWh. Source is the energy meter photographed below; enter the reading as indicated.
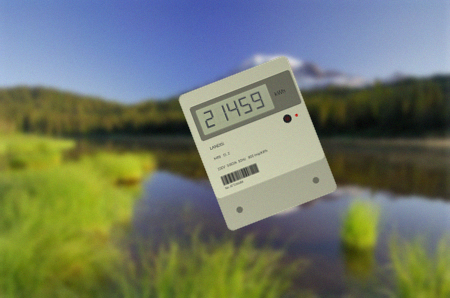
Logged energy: 21459 kWh
